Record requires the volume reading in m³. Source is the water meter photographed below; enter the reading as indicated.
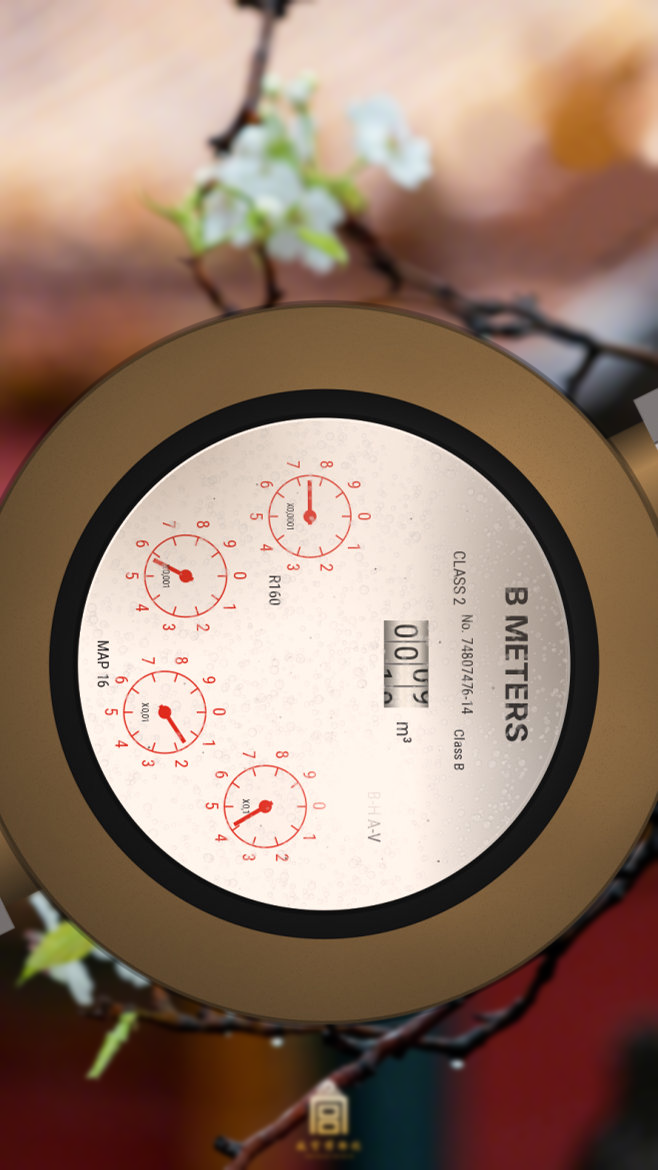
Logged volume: 9.4157 m³
